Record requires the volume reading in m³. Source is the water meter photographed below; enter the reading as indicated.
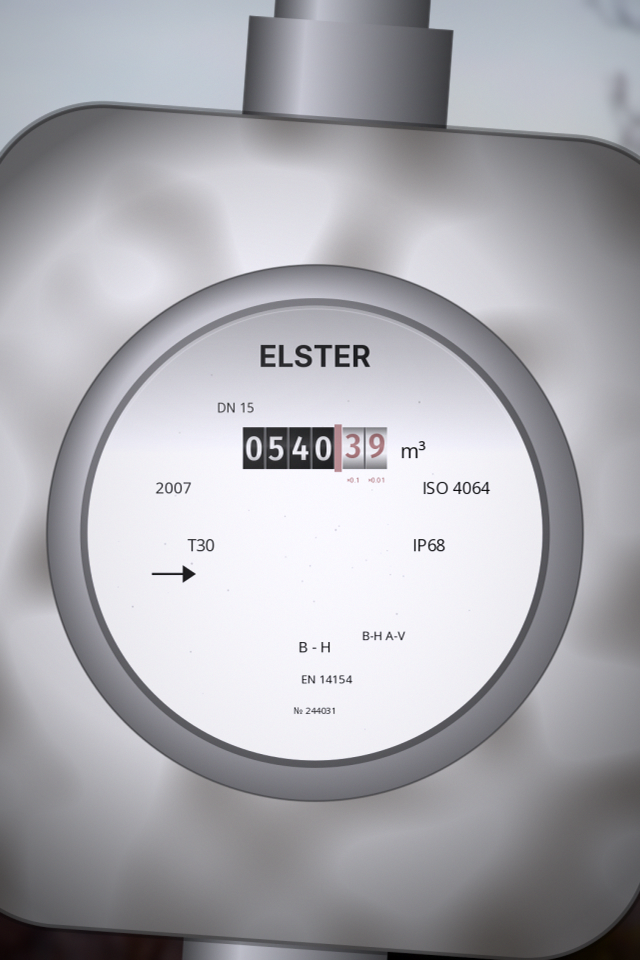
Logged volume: 540.39 m³
